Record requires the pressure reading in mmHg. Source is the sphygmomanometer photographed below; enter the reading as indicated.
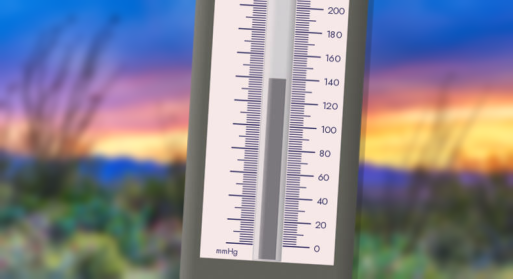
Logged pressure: 140 mmHg
